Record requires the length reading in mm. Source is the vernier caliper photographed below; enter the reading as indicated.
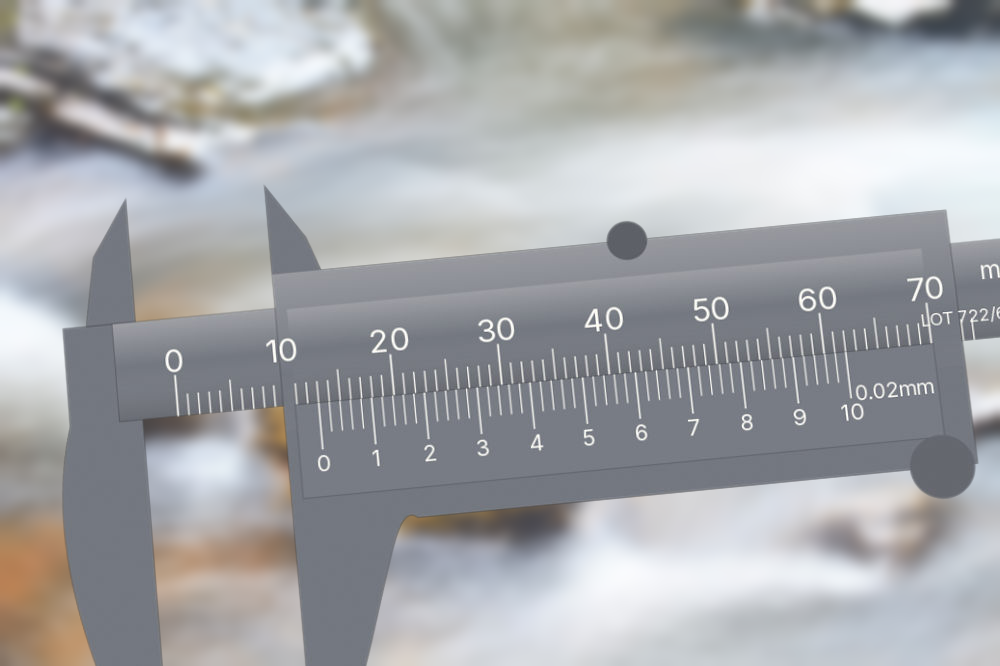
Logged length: 13.0 mm
